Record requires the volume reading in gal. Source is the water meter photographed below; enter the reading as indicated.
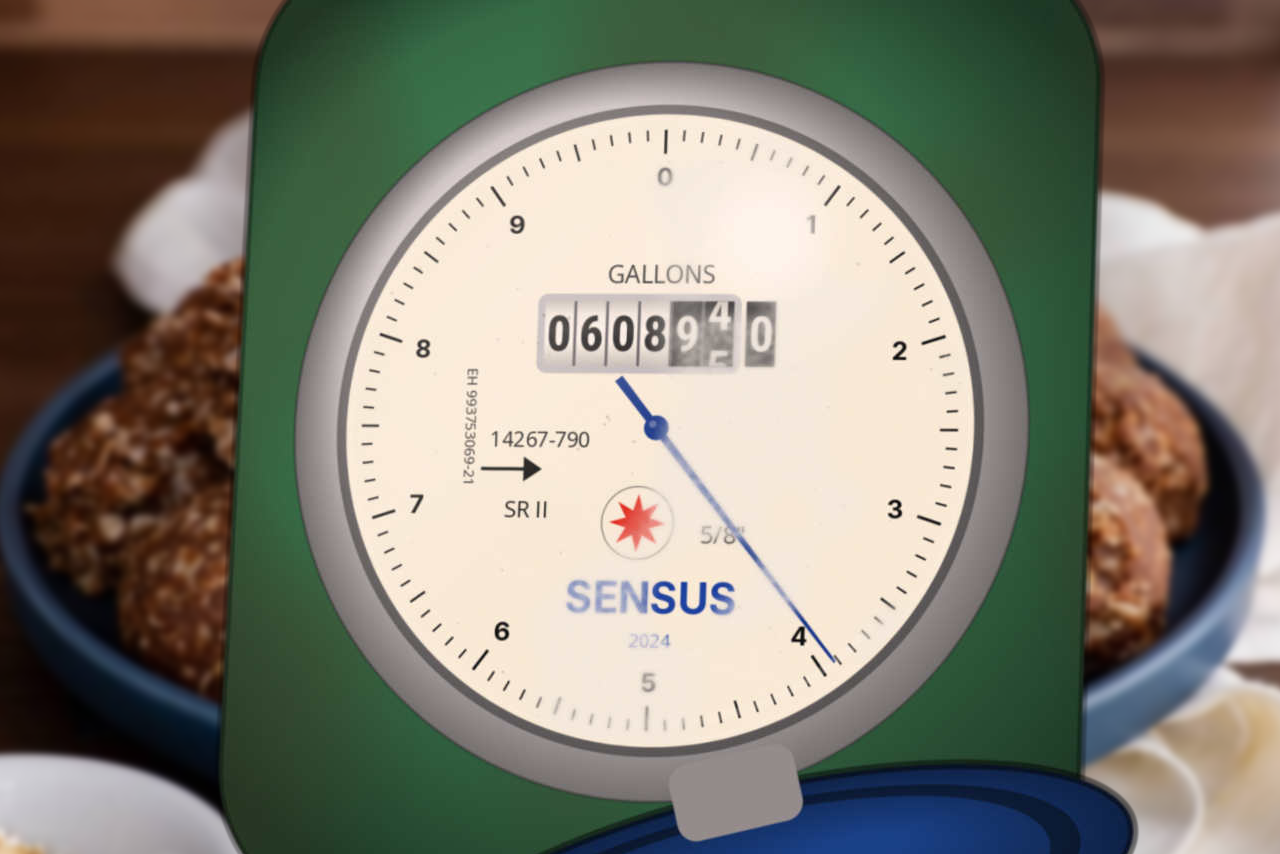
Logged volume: 608943.9 gal
